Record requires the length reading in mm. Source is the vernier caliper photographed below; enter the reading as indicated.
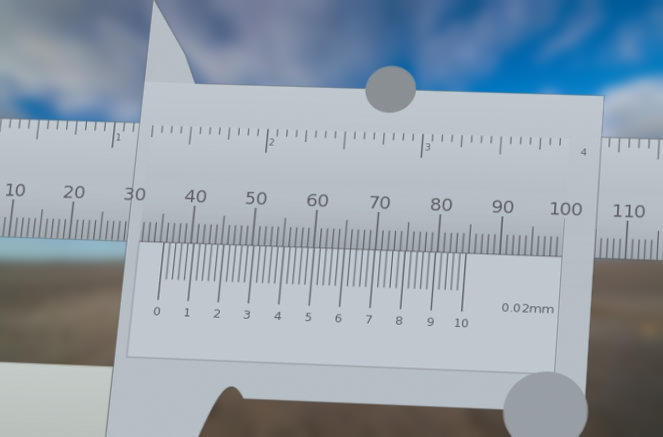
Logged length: 35.6 mm
